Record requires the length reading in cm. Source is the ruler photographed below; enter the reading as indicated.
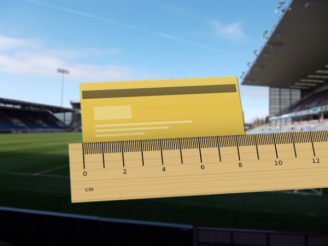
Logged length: 8.5 cm
